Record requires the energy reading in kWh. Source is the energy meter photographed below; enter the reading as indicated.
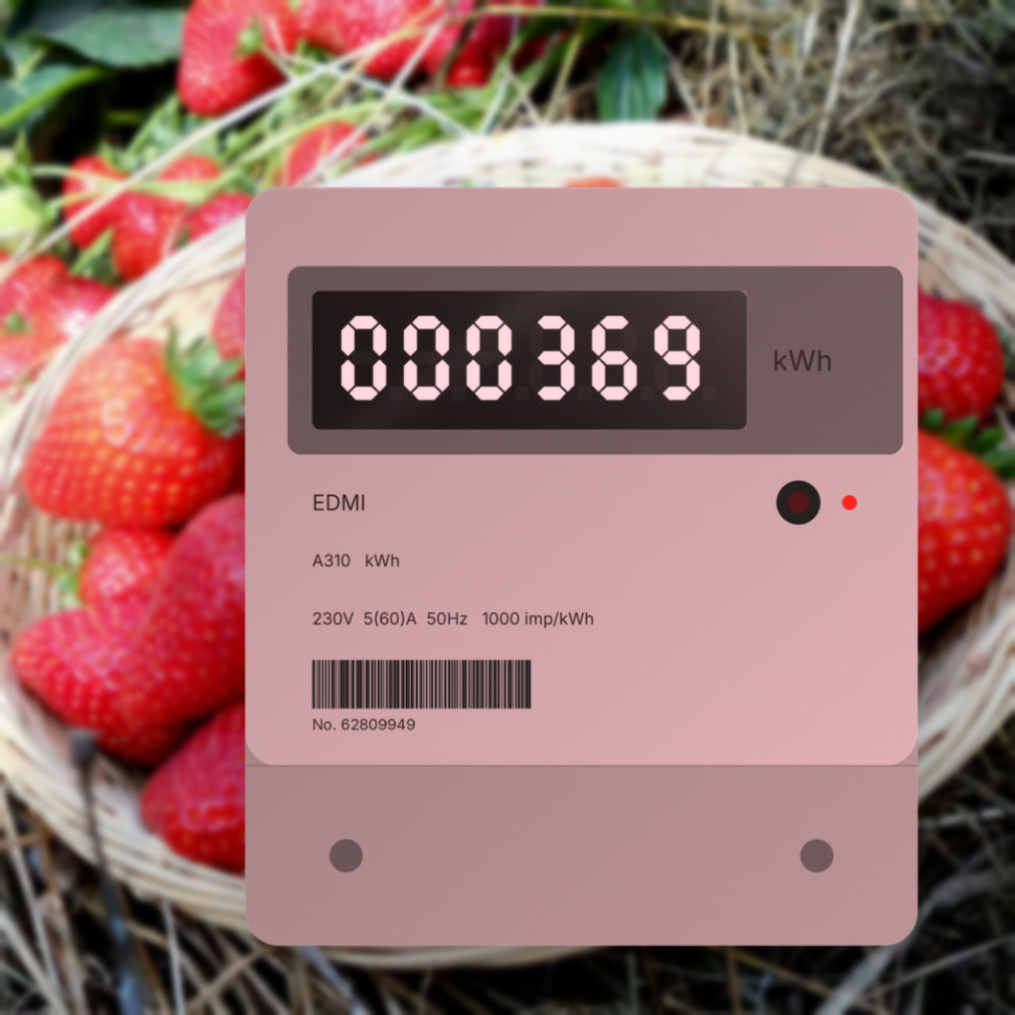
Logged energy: 369 kWh
